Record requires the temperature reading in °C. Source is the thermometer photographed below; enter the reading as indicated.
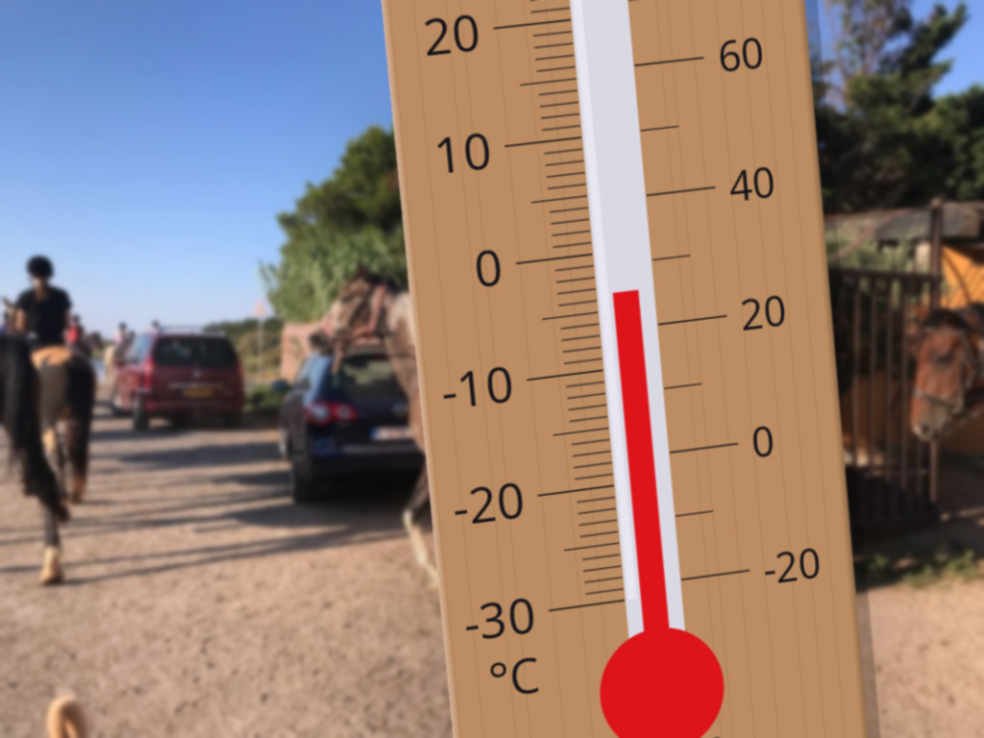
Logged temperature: -3.5 °C
